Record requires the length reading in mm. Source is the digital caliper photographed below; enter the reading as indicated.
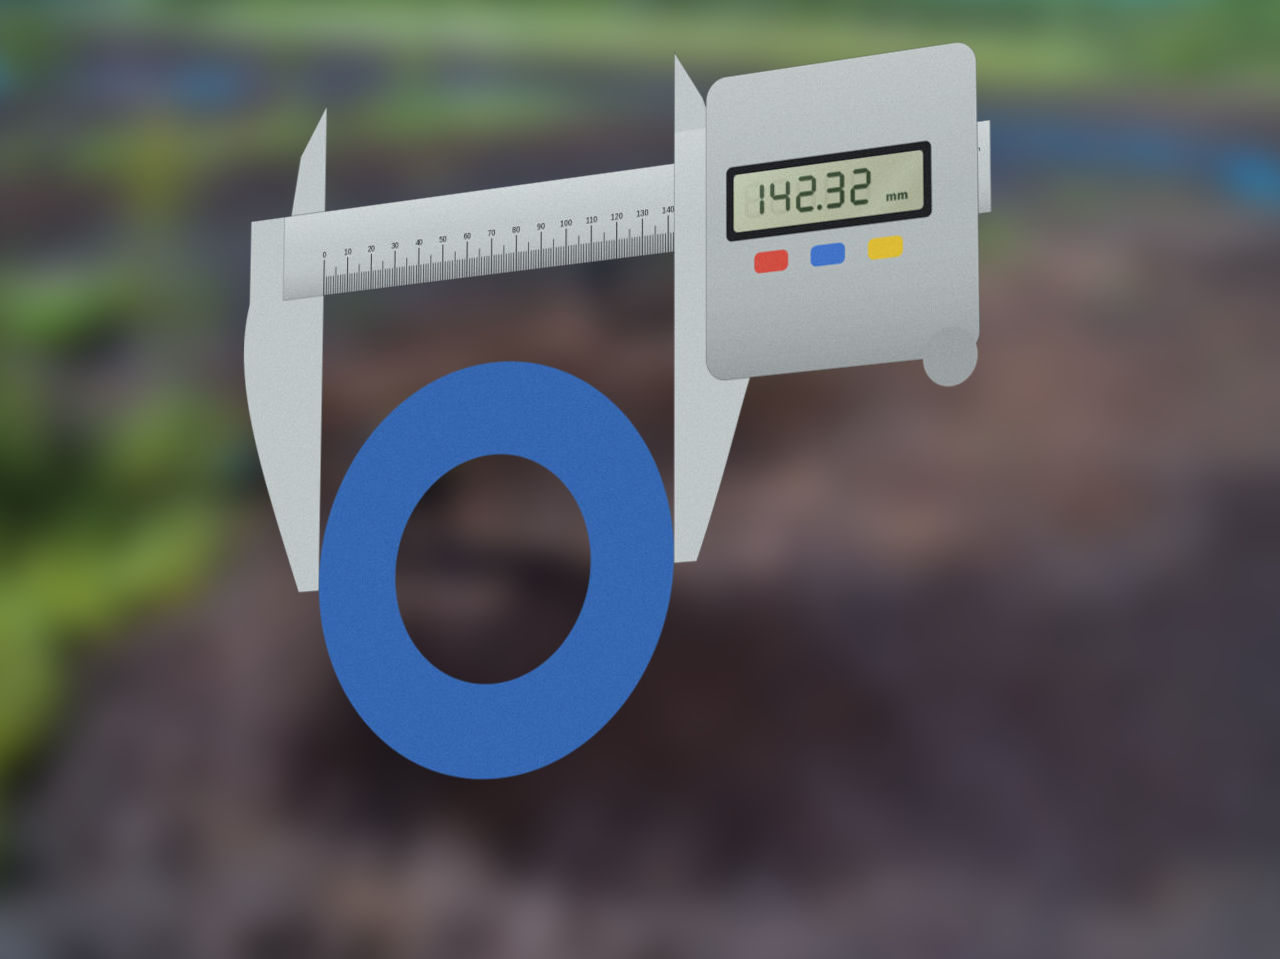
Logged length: 142.32 mm
